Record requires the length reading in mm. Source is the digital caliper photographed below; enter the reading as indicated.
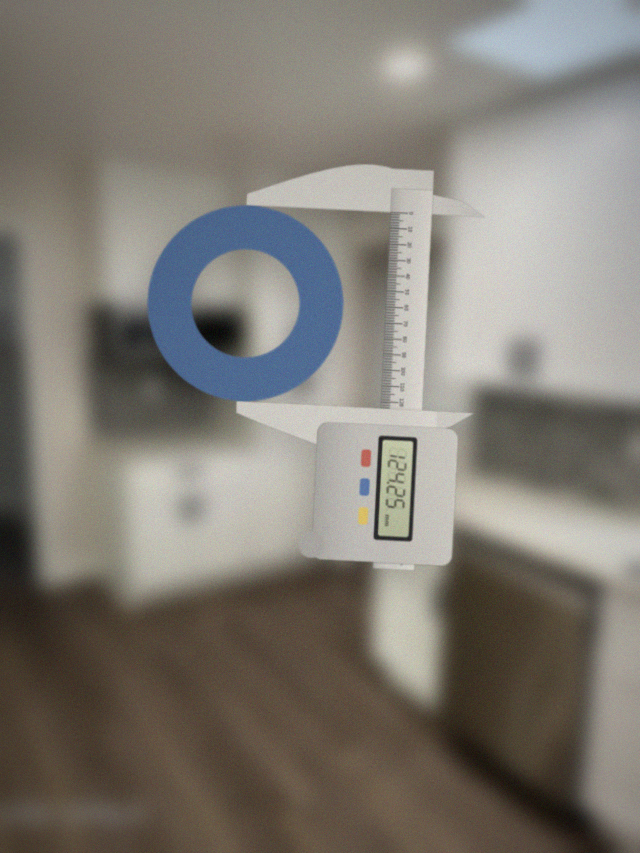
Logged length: 124.25 mm
